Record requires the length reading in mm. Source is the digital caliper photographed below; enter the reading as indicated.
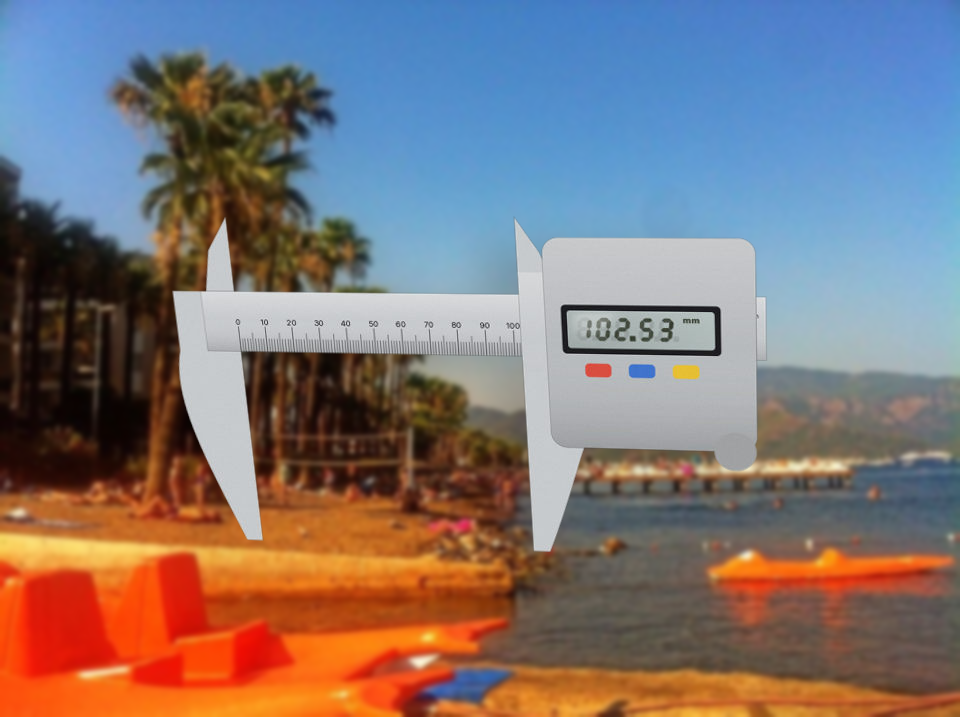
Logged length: 102.53 mm
